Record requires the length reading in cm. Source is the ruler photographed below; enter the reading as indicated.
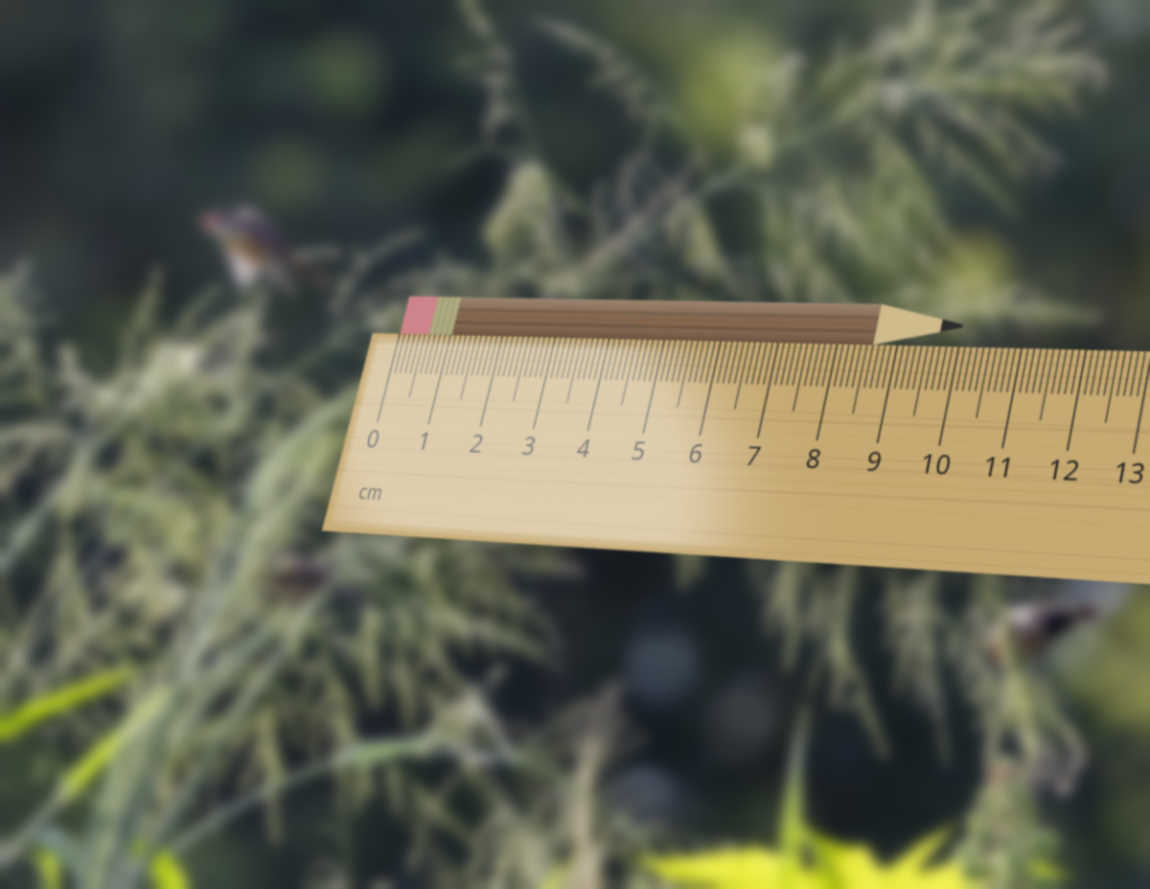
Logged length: 10 cm
